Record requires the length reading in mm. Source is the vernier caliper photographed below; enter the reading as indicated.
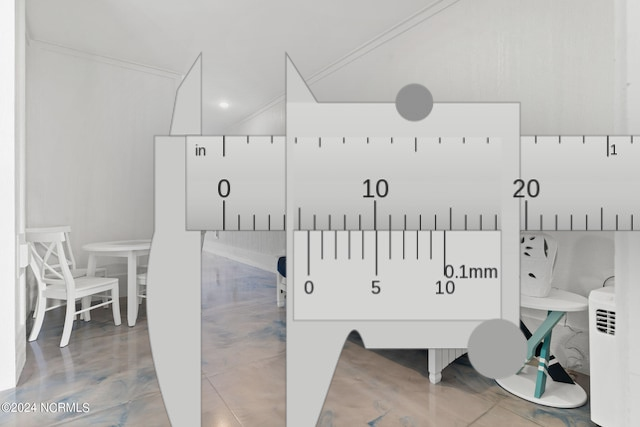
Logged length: 5.6 mm
